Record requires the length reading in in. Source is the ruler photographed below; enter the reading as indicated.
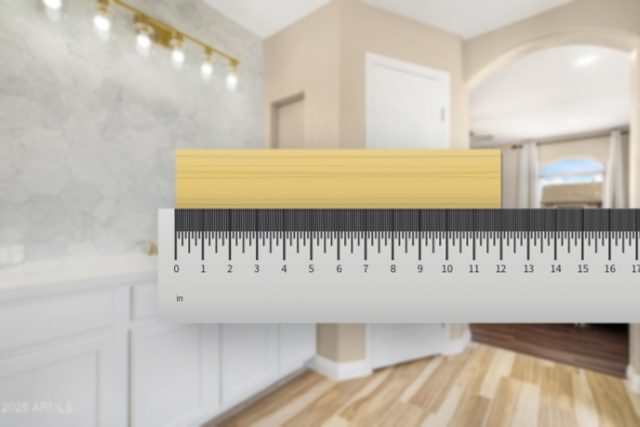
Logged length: 12 in
